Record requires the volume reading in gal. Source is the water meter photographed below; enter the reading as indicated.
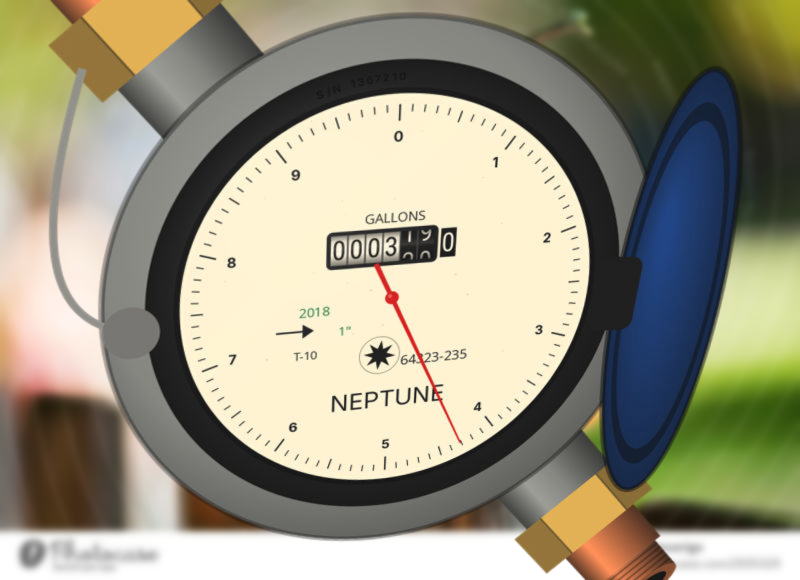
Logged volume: 3194.3 gal
